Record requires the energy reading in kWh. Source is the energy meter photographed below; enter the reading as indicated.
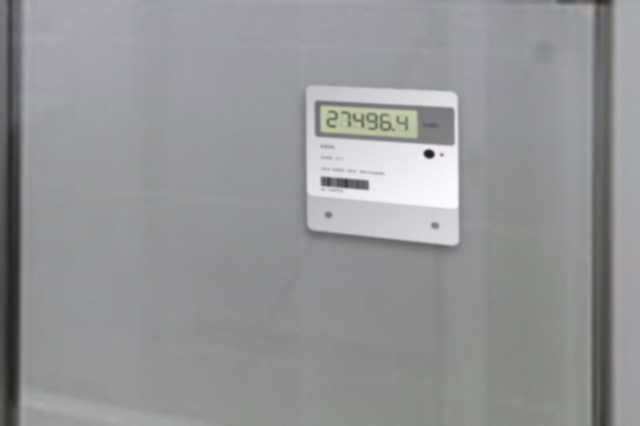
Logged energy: 27496.4 kWh
